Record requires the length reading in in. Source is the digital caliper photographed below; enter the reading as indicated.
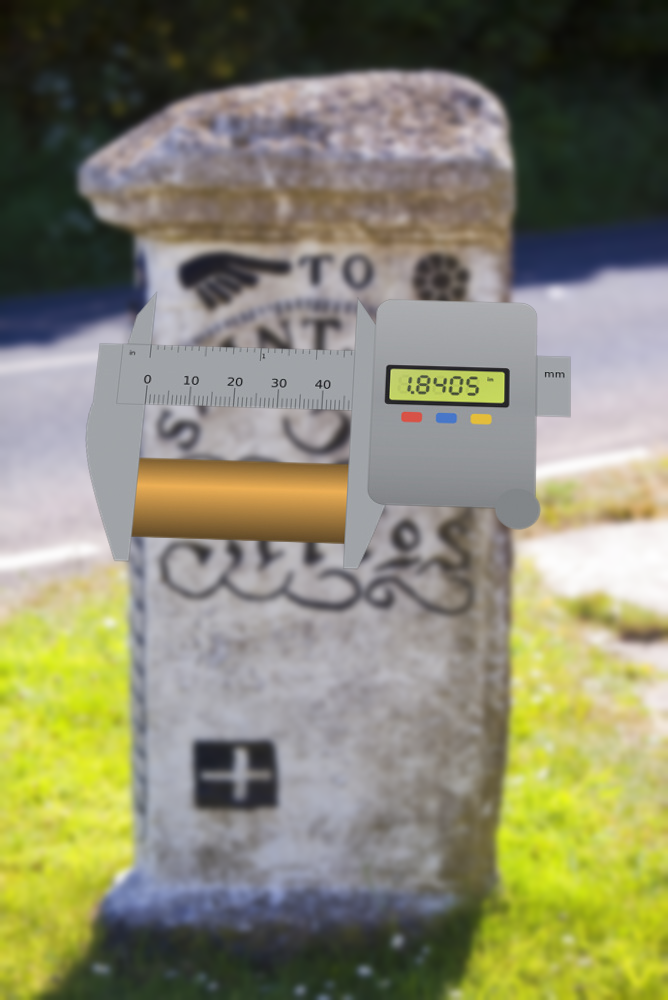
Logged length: 1.8405 in
